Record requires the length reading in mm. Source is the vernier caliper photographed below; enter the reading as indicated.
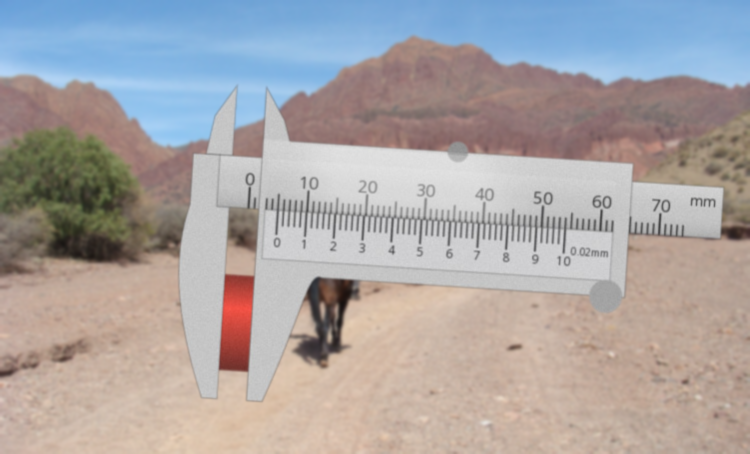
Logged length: 5.0 mm
